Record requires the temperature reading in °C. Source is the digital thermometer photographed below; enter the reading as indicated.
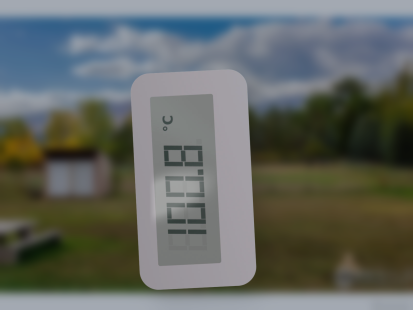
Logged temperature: 100.8 °C
